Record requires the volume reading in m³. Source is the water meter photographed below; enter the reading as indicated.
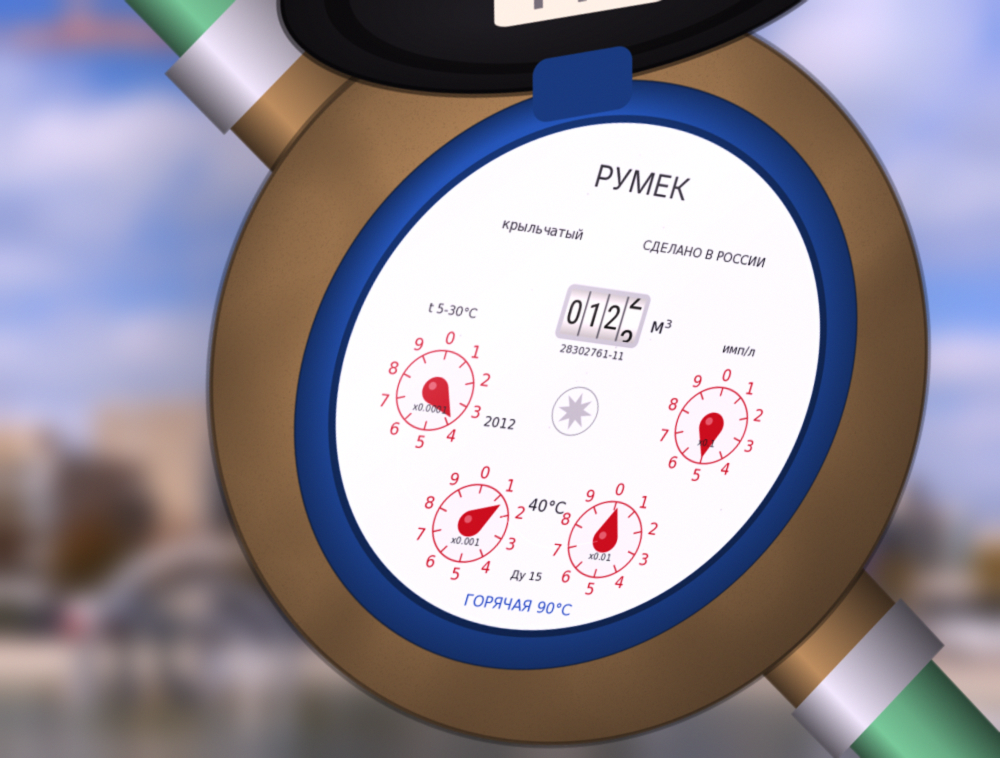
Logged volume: 122.5013 m³
